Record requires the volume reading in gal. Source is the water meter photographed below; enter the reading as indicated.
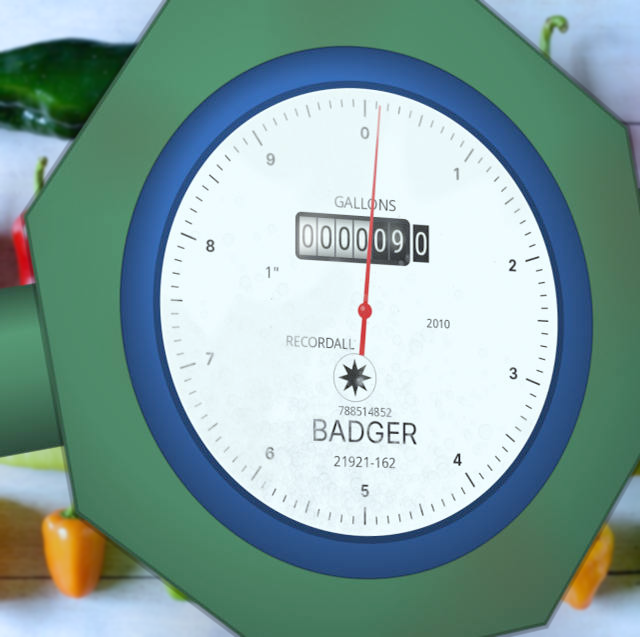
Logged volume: 90.1 gal
